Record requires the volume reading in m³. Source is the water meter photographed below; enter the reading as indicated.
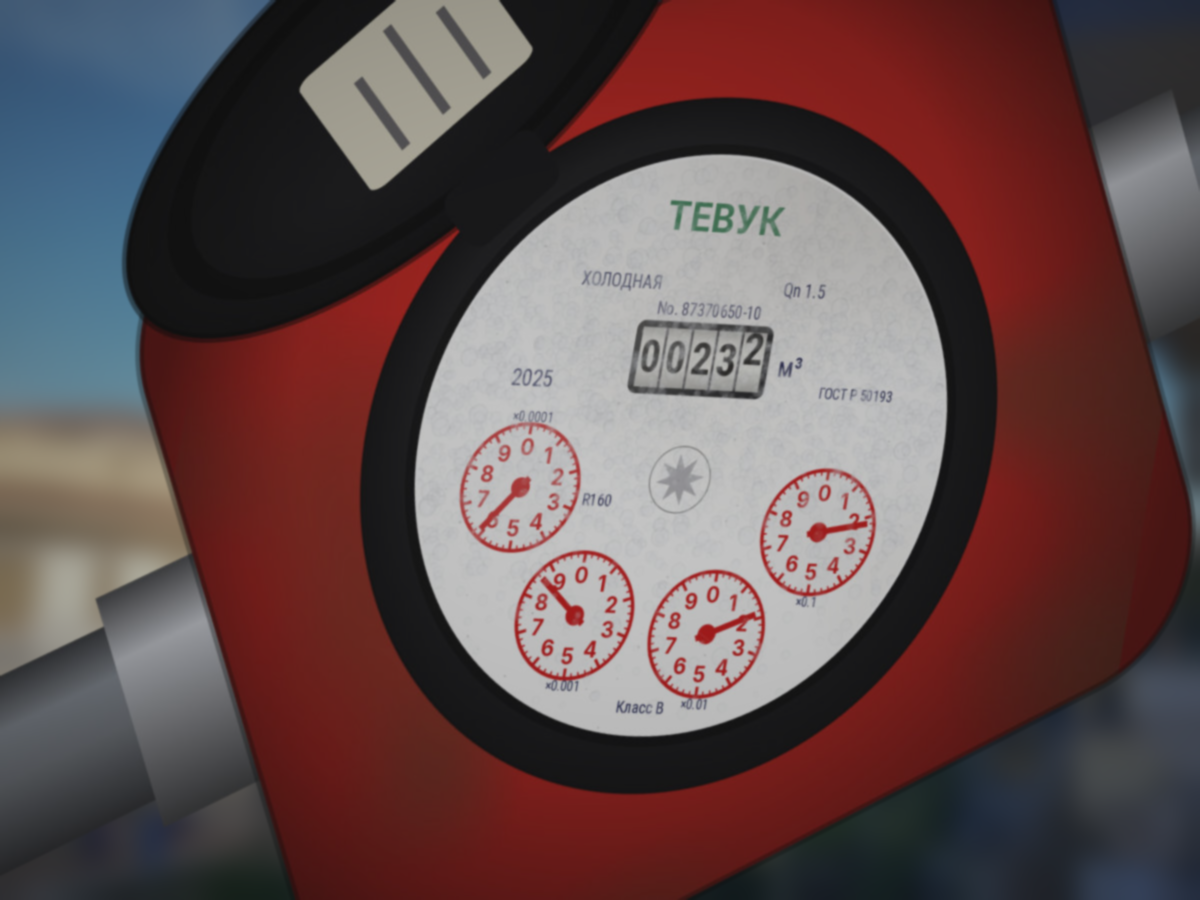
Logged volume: 232.2186 m³
